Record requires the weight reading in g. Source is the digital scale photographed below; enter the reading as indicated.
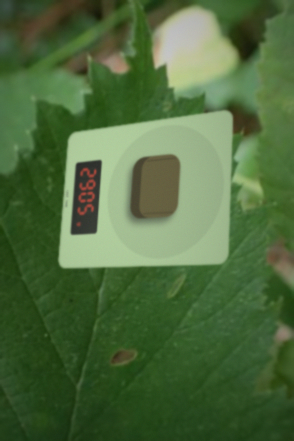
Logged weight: 2905 g
